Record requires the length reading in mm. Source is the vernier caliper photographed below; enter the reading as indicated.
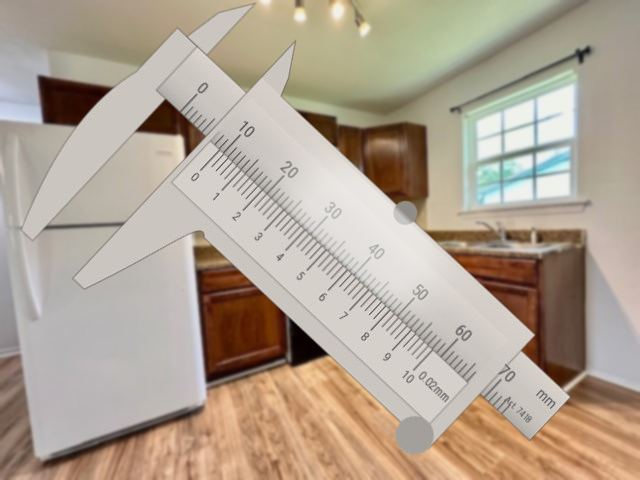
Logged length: 9.2 mm
